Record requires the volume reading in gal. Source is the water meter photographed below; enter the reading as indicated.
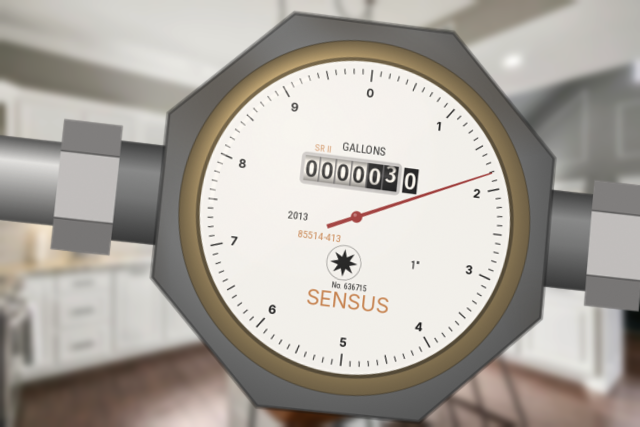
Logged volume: 31.8 gal
